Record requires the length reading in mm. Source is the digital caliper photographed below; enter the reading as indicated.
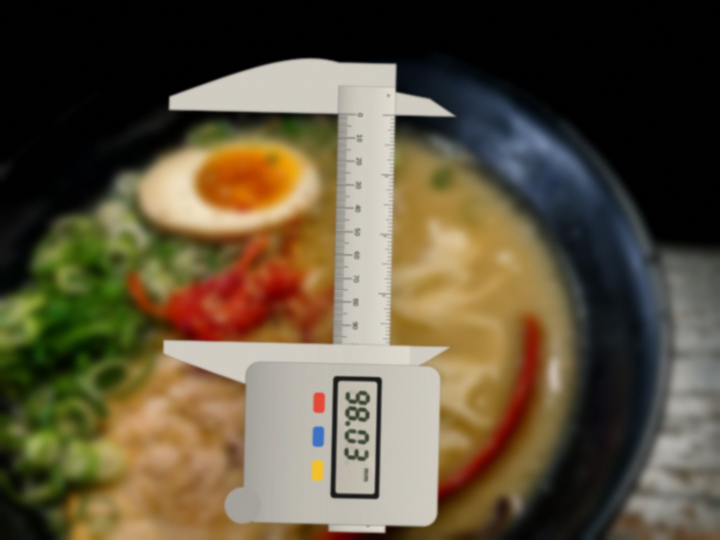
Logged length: 98.03 mm
